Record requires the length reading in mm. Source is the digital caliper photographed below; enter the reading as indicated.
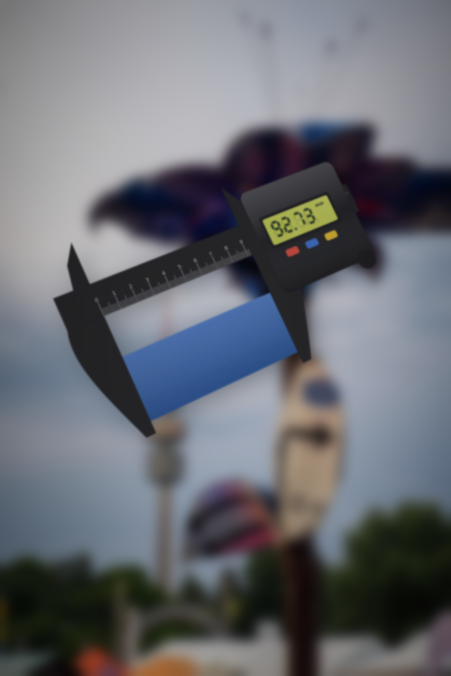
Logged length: 92.73 mm
